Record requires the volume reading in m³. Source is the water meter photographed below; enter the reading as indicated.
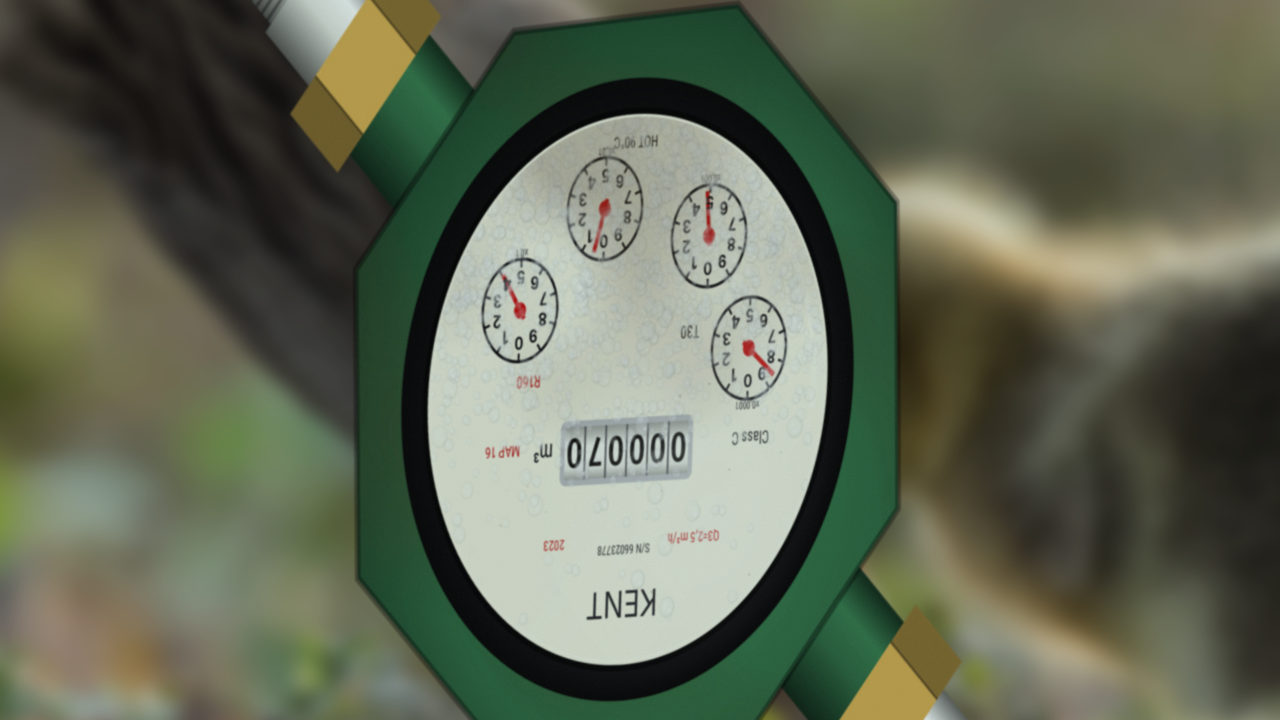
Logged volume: 70.4048 m³
